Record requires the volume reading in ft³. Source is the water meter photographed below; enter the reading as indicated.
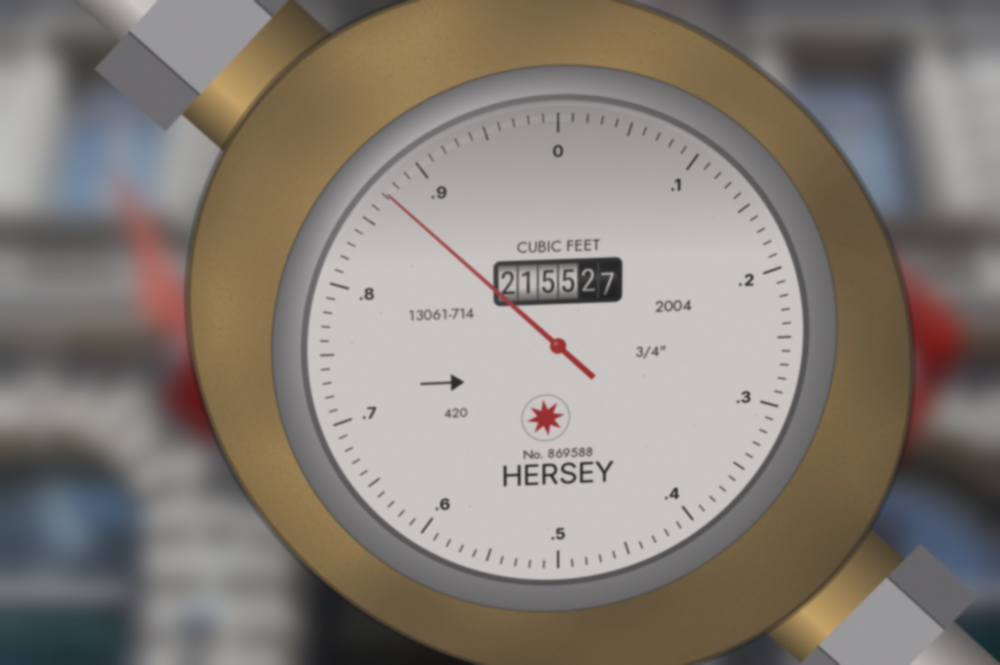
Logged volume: 215526.87 ft³
